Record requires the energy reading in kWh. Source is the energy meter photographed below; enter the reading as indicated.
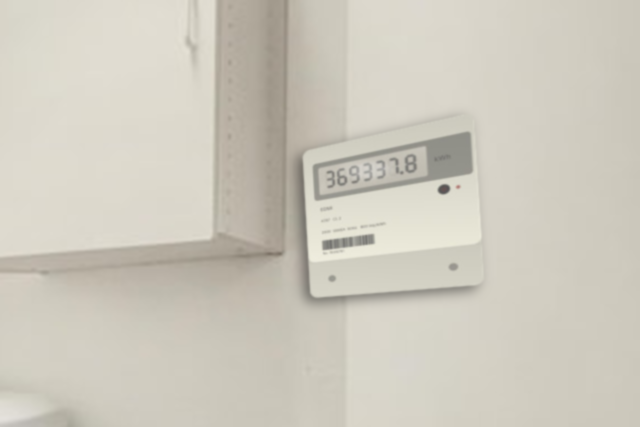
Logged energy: 369337.8 kWh
